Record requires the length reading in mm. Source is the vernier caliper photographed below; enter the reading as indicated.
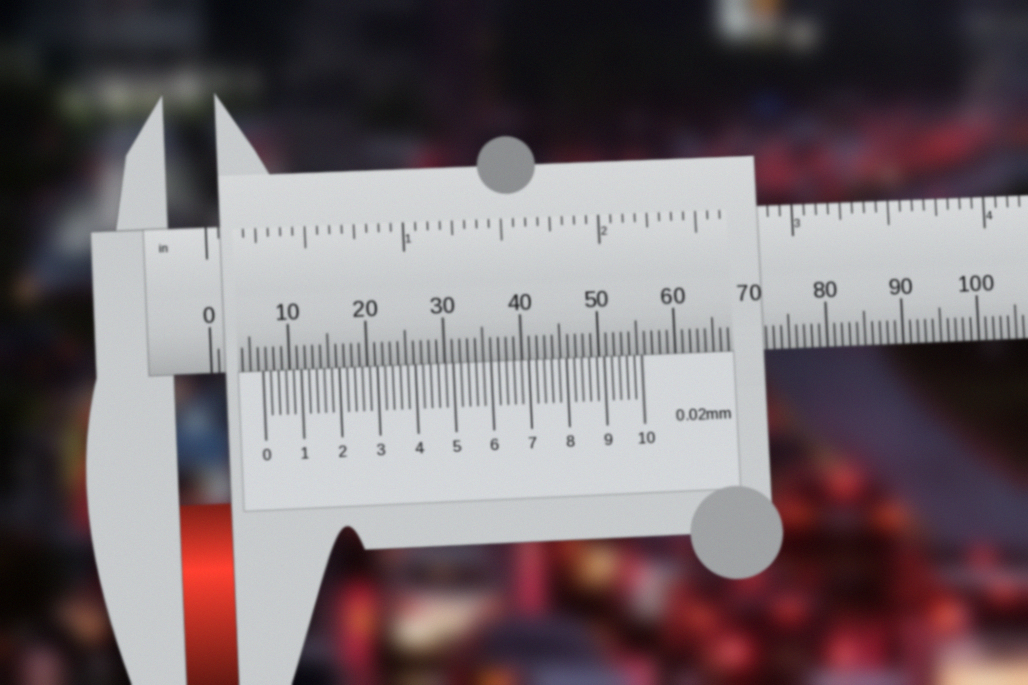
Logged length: 6.6 mm
